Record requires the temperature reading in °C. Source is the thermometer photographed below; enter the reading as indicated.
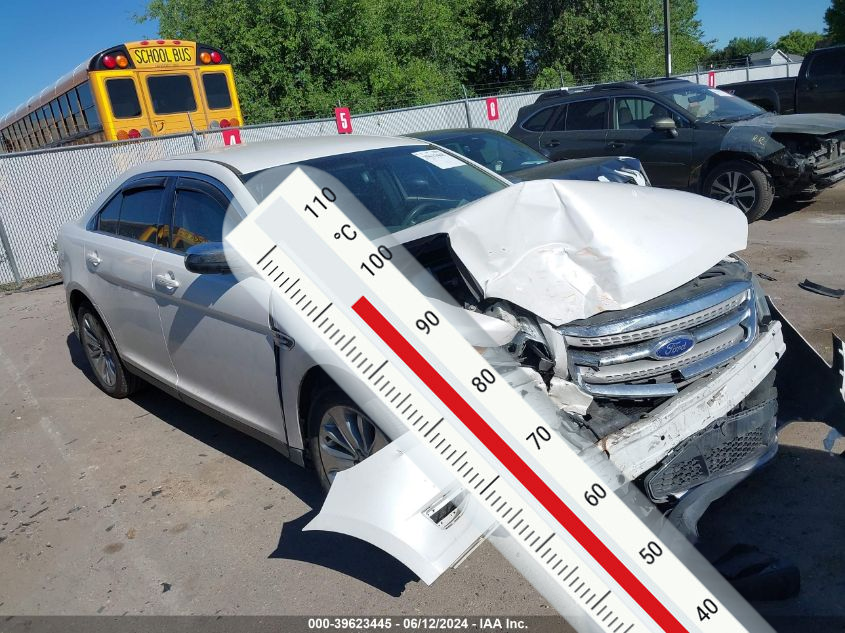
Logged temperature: 98 °C
